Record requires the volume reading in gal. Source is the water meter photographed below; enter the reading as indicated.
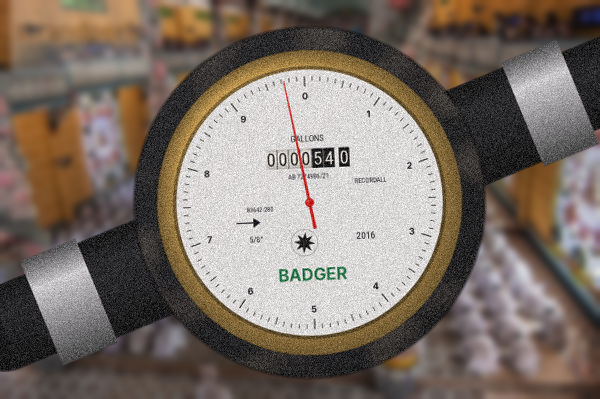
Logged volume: 539.7 gal
